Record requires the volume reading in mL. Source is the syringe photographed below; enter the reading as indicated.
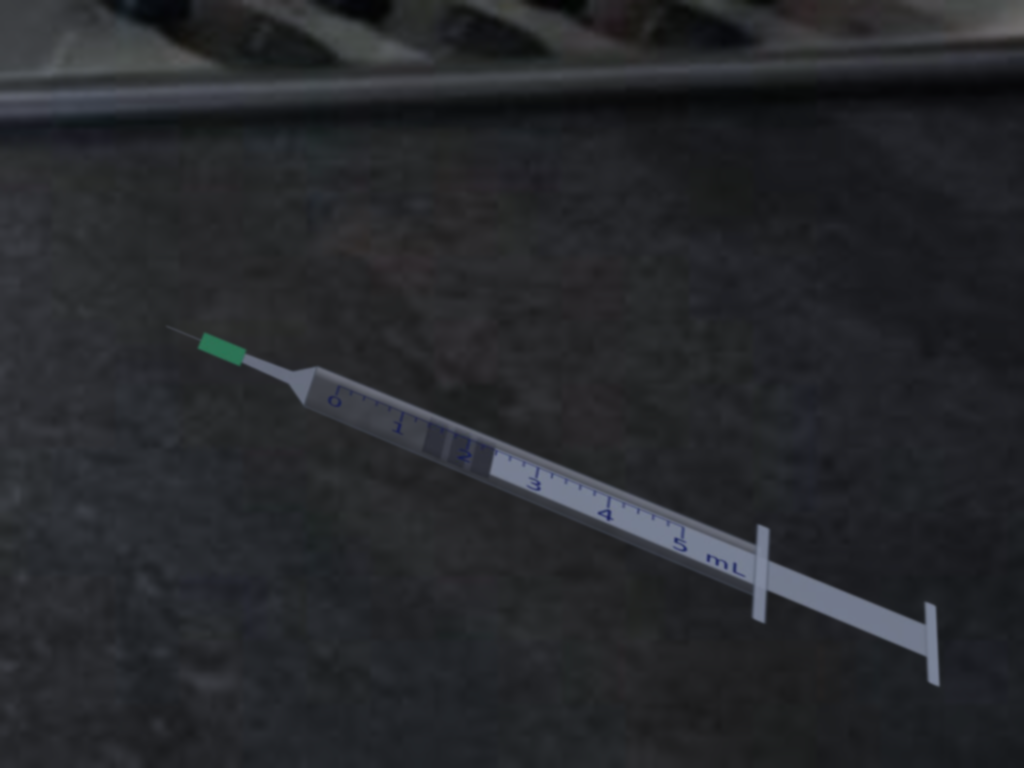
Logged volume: 1.4 mL
